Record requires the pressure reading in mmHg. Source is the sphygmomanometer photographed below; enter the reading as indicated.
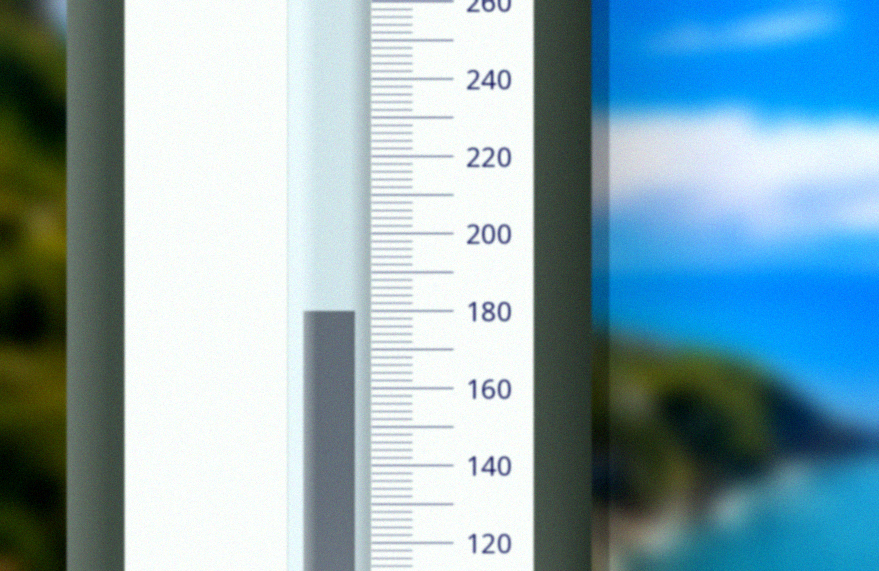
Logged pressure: 180 mmHg
